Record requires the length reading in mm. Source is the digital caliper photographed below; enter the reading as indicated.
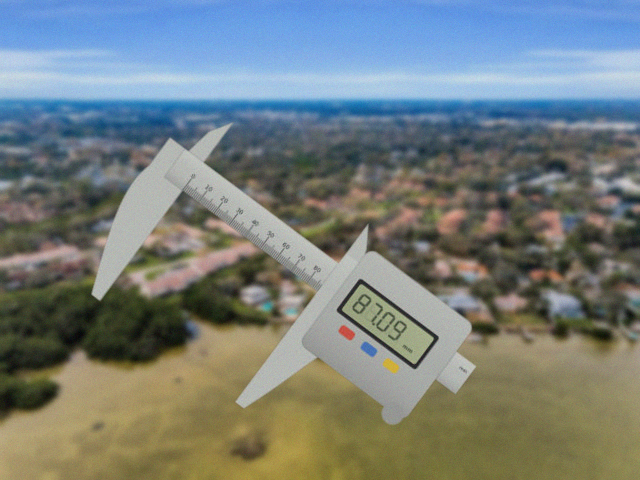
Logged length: 87.09 mm
